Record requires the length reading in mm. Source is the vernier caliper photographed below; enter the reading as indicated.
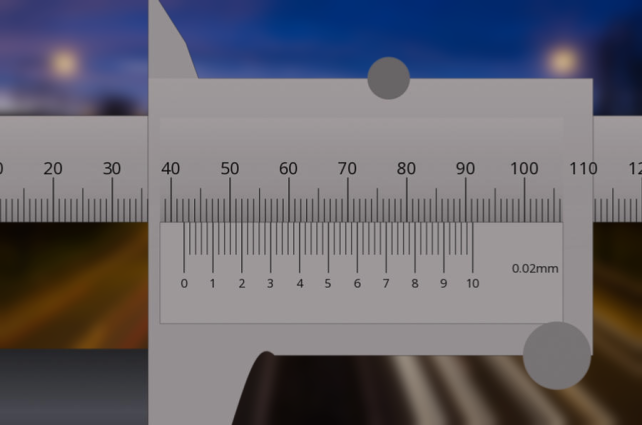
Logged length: 42.2 mm
